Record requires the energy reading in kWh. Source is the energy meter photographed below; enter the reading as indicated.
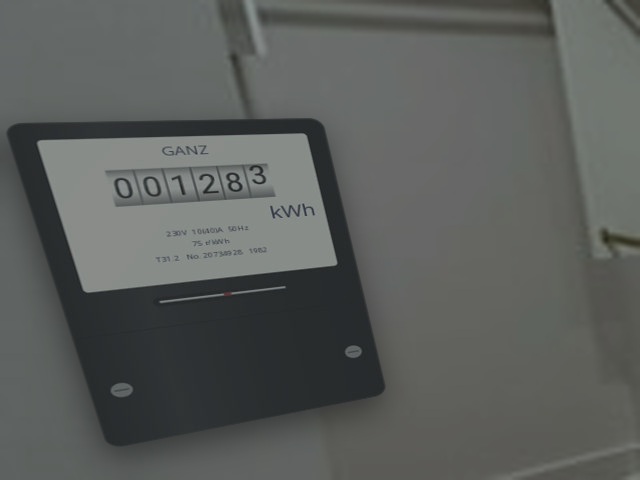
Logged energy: 1283 kWh
